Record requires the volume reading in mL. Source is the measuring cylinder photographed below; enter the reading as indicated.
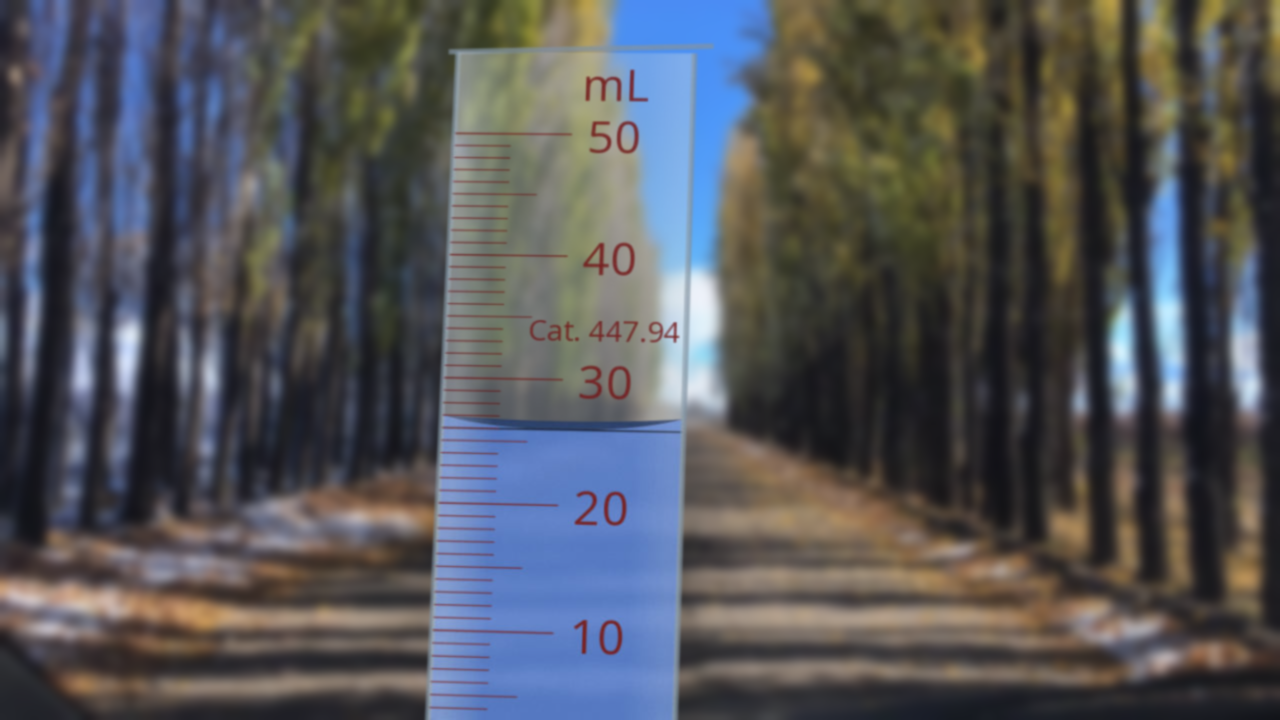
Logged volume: 26 mL
